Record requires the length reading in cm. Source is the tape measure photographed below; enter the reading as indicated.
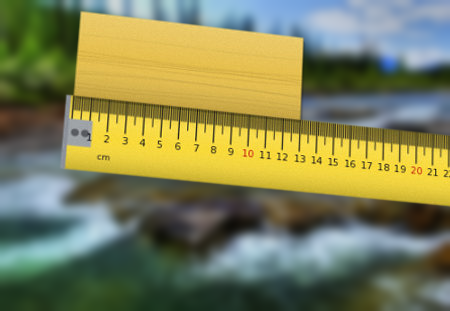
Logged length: 13 cm
